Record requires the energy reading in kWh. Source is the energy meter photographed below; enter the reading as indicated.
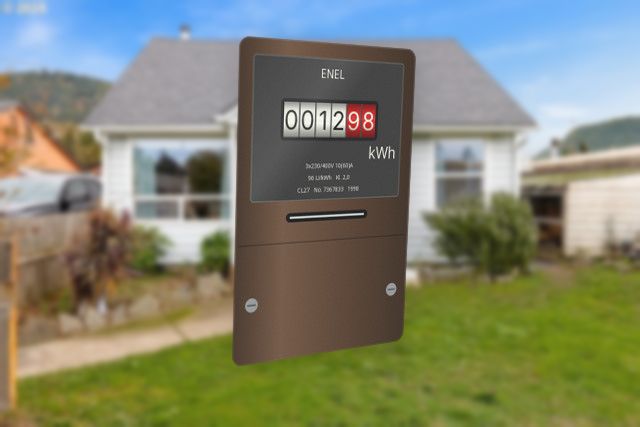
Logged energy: 12.98 kWh
